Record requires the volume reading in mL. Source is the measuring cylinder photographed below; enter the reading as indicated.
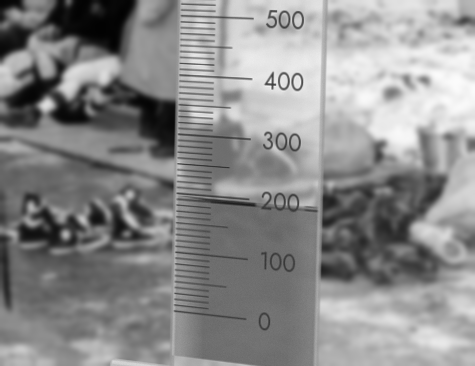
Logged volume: 190 mL
